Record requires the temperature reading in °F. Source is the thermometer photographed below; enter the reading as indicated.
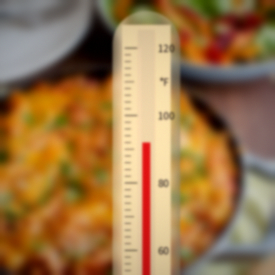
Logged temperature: 92 °F
